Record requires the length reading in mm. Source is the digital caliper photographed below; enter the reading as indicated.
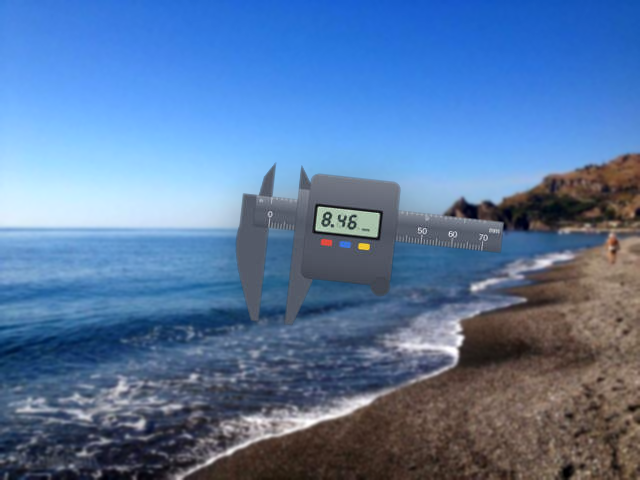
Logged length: 8.46 mm
